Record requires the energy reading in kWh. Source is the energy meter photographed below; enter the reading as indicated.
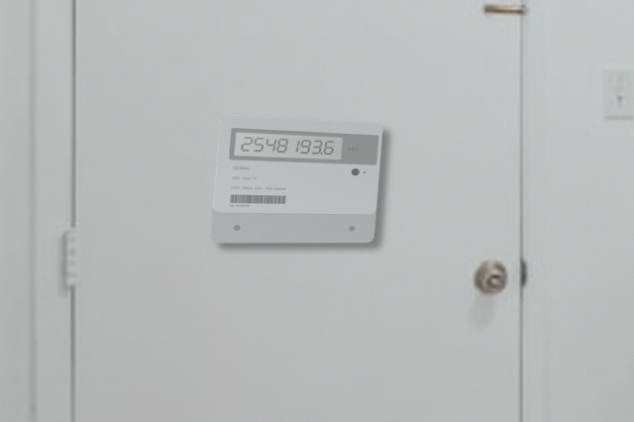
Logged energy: 2548193.6 kWh
